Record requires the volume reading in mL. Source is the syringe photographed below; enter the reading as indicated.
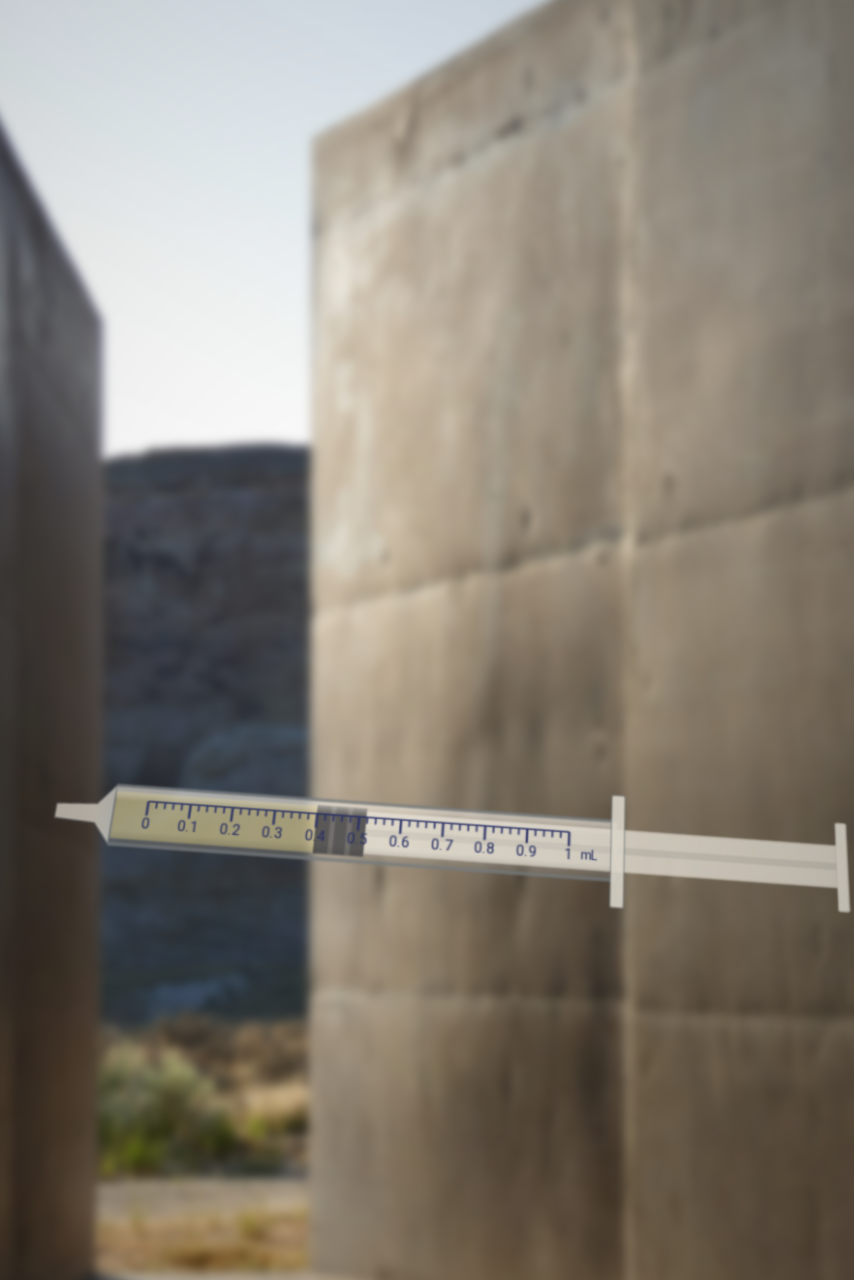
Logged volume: 0.4 mL
